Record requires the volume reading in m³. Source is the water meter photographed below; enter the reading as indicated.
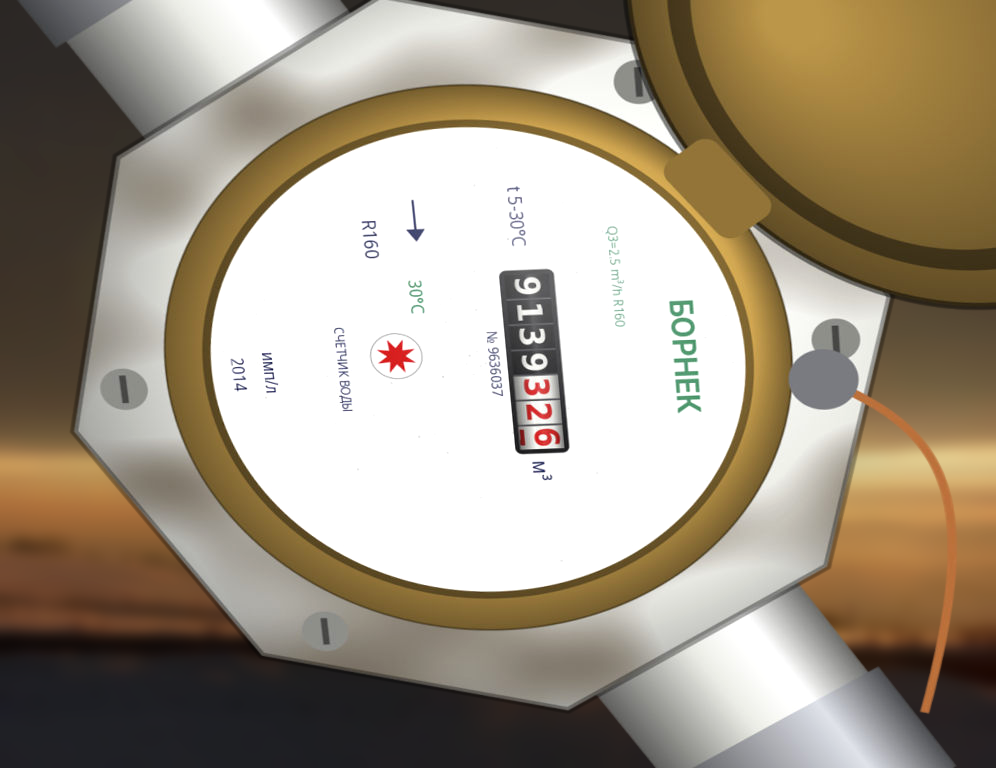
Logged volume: 9139.326 m³
